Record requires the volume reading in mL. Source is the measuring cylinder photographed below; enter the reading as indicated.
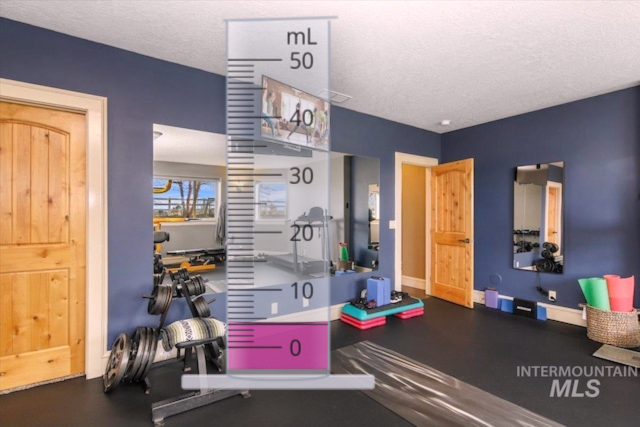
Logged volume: 4 mL
